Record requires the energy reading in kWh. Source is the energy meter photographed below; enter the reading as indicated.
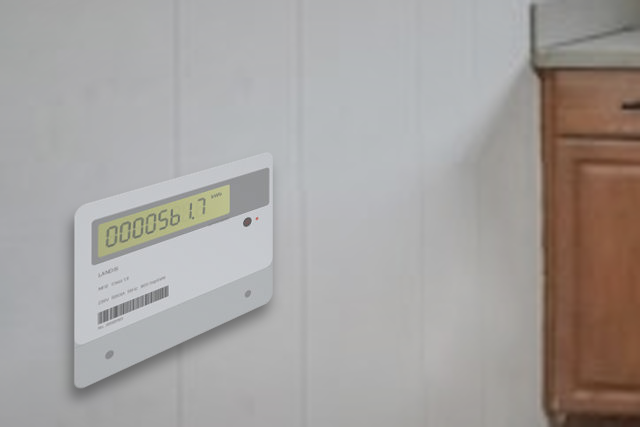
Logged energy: 561.7 kWh
